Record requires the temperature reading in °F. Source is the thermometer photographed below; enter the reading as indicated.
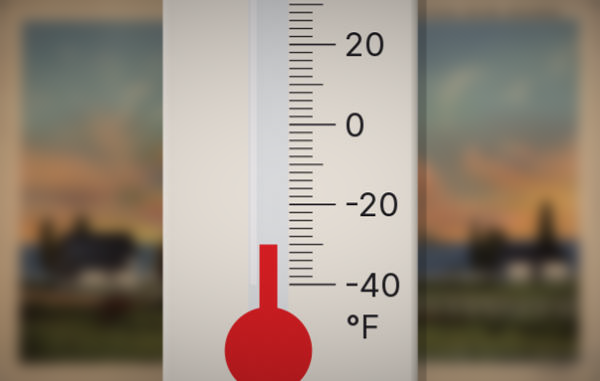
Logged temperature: -30 °F
